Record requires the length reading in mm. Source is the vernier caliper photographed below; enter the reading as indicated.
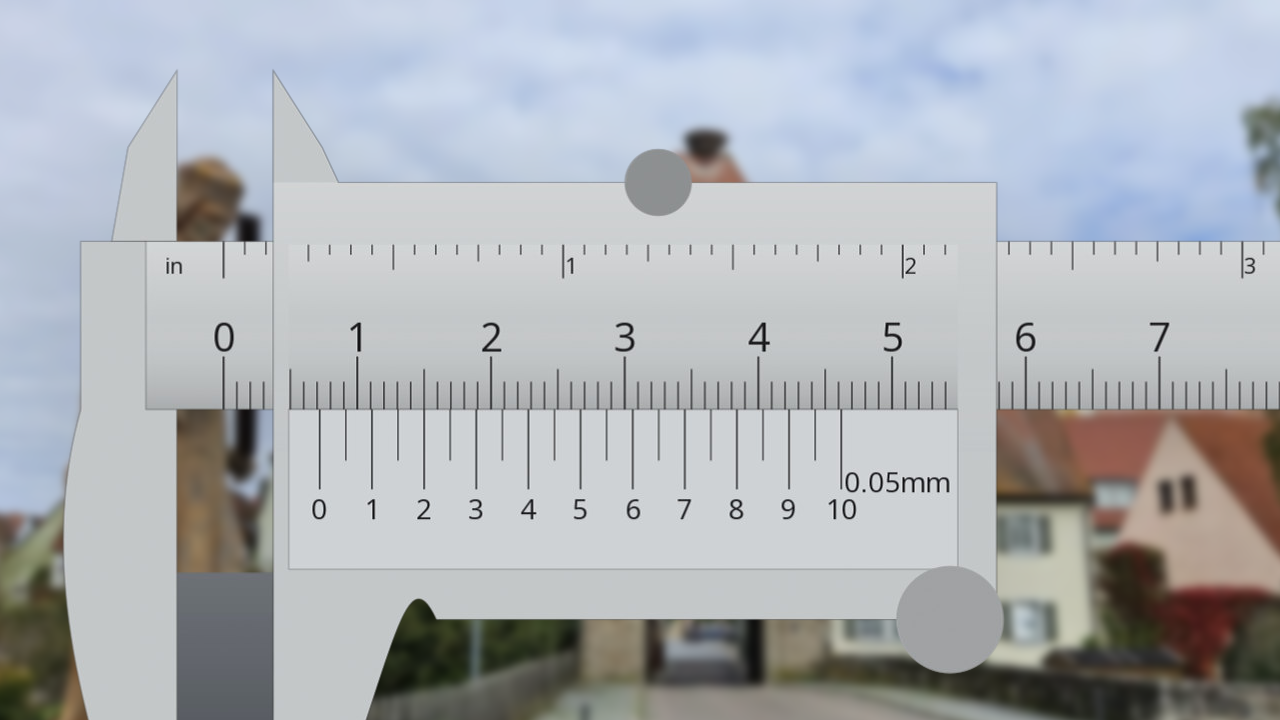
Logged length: 7.2 mm
